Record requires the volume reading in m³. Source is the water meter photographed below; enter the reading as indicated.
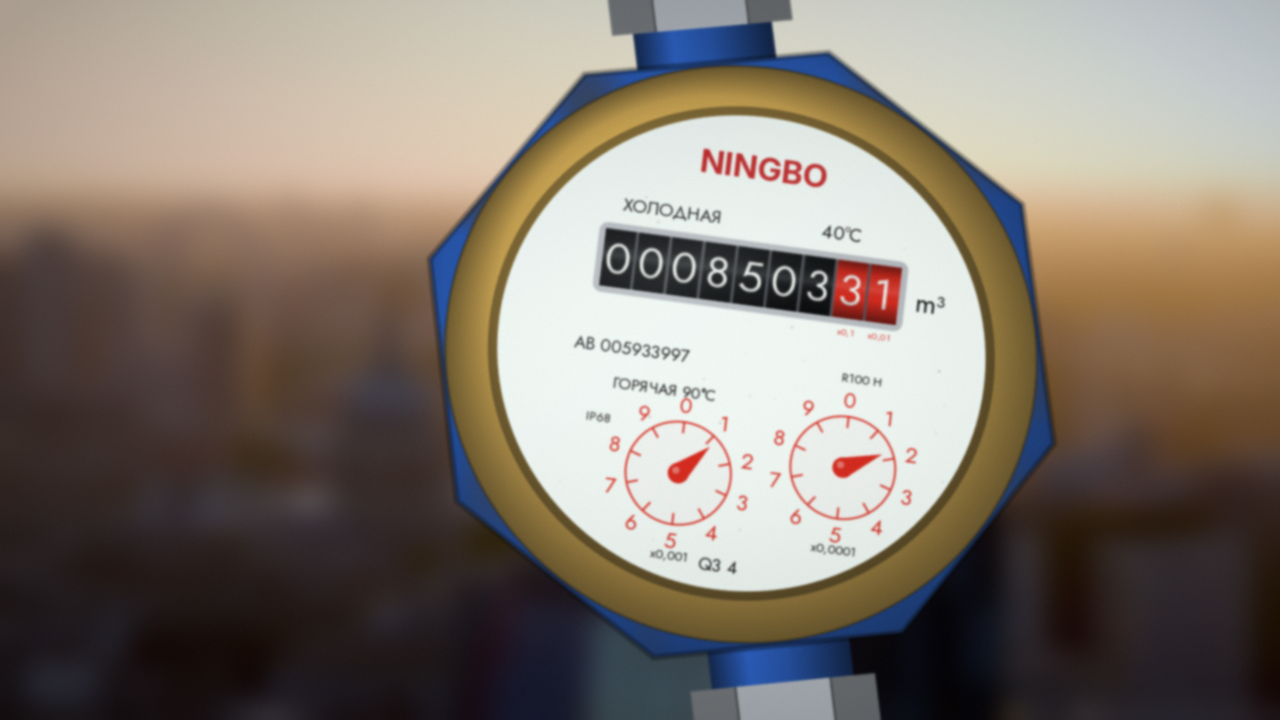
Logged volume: 8503.3111 m³
